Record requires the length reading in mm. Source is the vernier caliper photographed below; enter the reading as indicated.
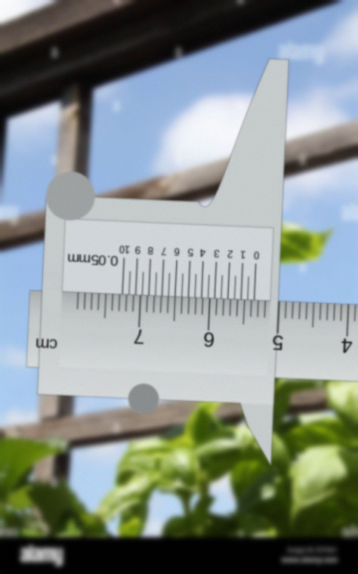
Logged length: 53.6 mm
